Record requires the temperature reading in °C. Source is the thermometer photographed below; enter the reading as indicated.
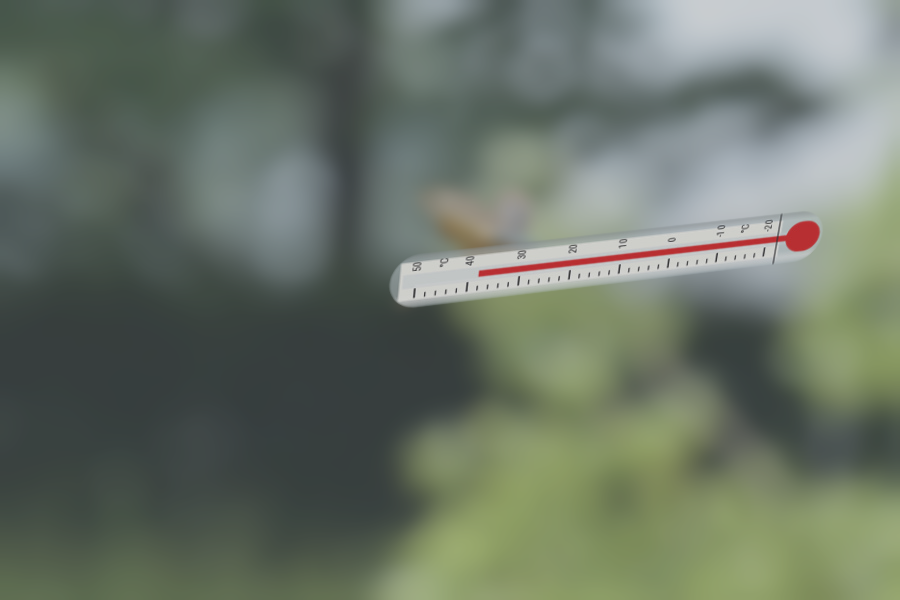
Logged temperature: 38 °C
